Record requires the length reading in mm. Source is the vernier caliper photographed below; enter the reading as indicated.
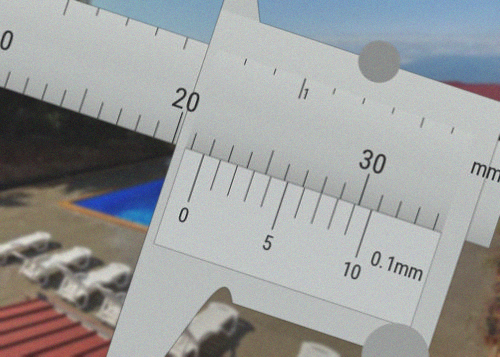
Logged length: 21.7 mm
